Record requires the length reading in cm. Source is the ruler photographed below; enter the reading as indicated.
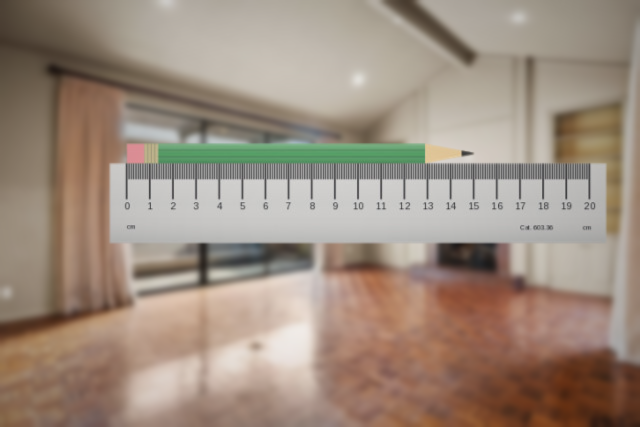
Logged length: 15 cm
